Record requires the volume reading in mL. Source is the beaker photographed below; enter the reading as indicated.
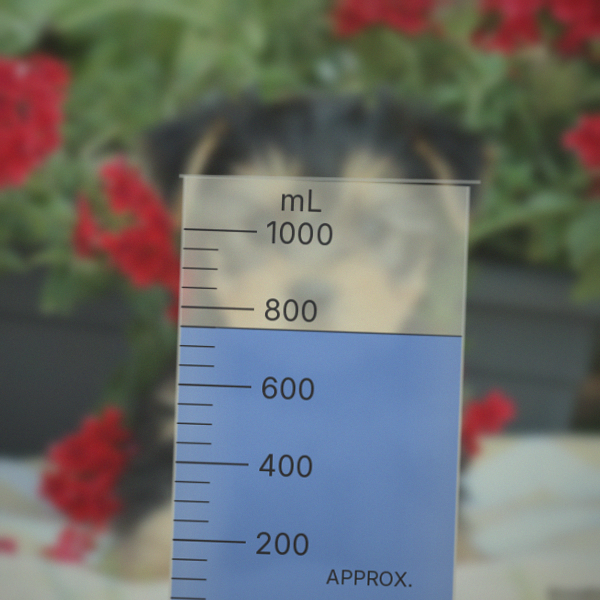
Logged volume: 750 mL
